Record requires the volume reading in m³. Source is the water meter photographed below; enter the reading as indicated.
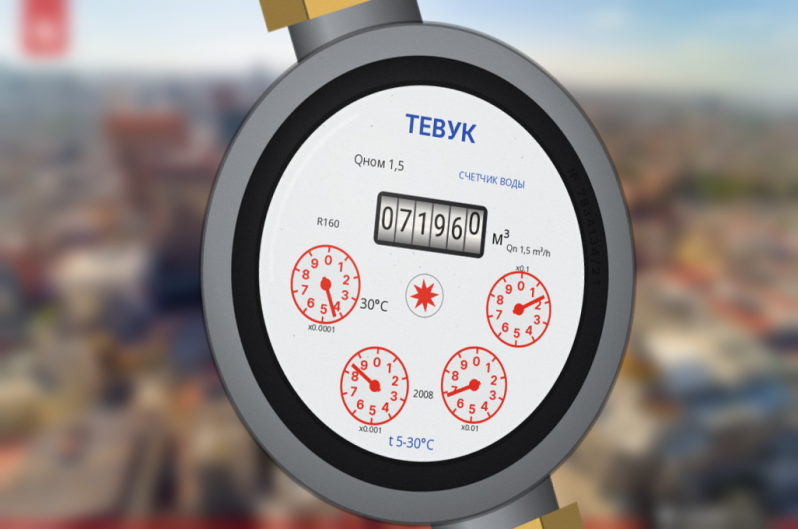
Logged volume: 71960.1684 m³
